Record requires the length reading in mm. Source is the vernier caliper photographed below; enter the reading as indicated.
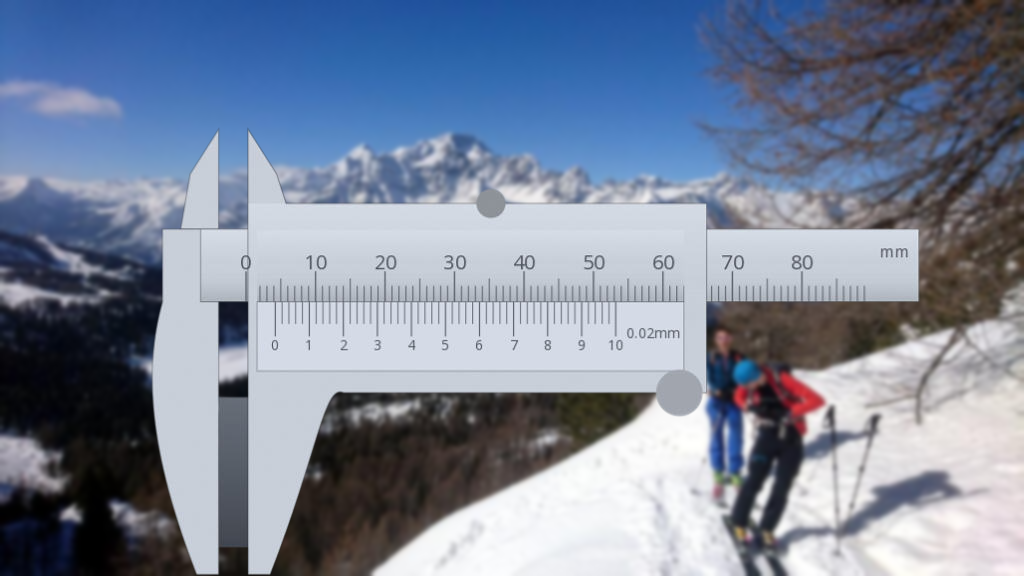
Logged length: 4.2 mm
